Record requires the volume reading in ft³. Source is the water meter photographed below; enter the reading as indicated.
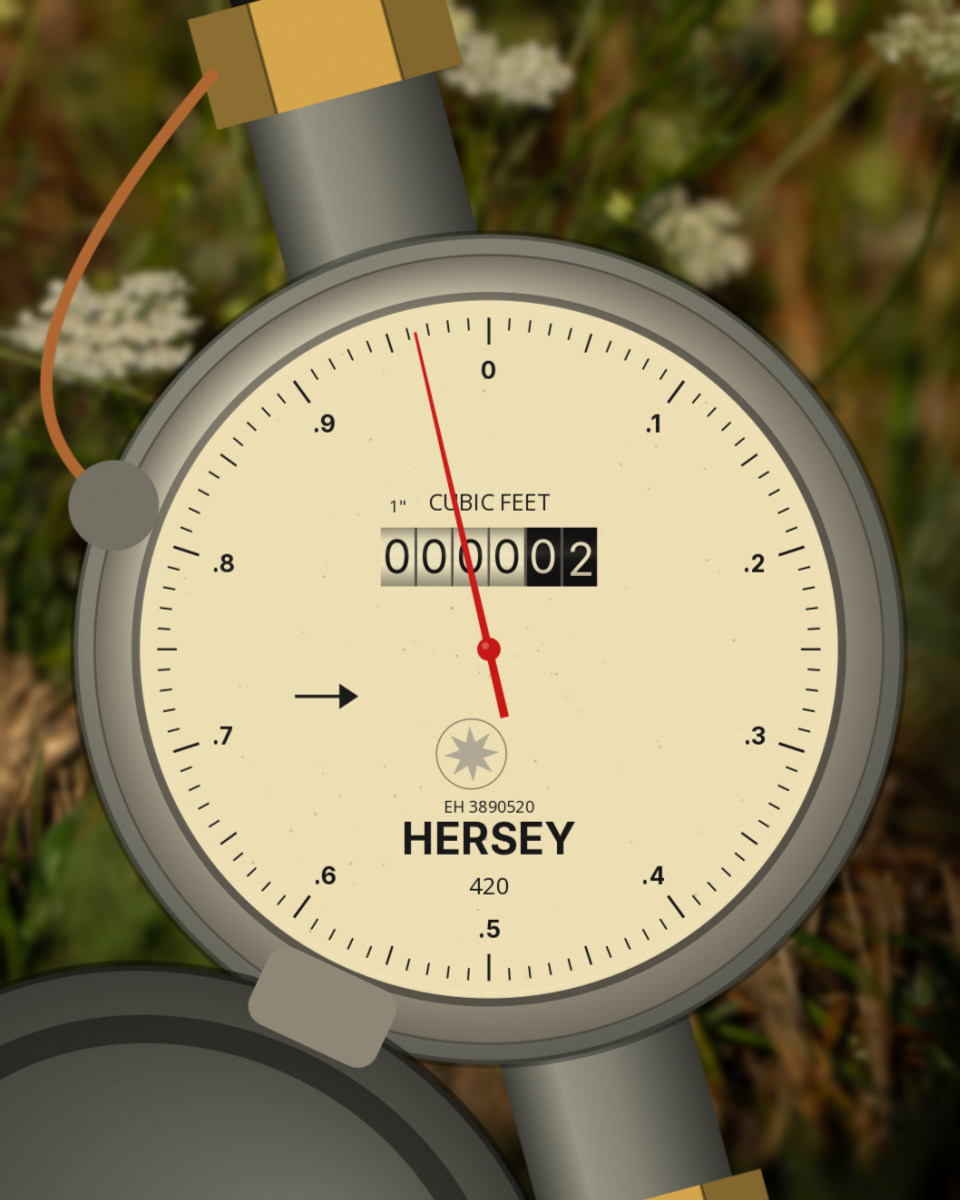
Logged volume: 1.96 ft³
